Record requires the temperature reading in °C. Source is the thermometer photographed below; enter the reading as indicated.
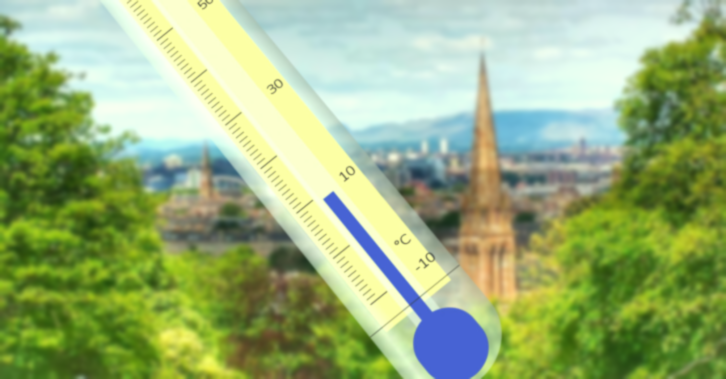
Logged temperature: 9 °C
